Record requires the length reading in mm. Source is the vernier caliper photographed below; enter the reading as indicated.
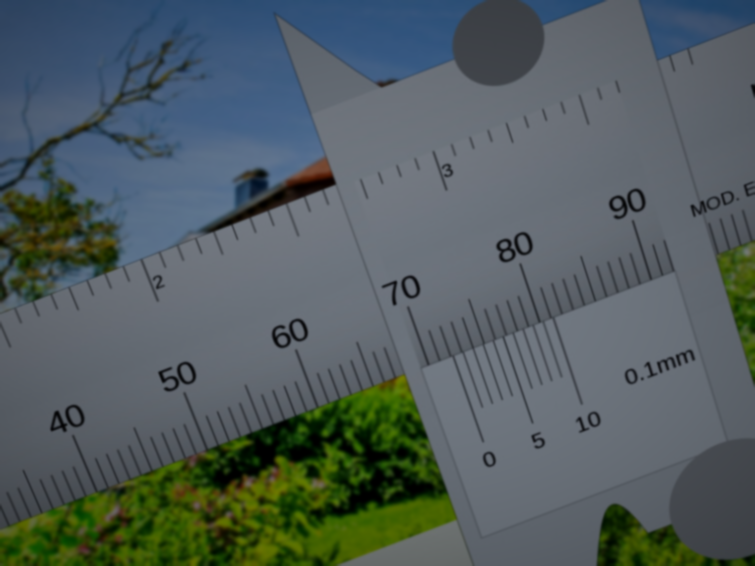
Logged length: 72.2 mm
